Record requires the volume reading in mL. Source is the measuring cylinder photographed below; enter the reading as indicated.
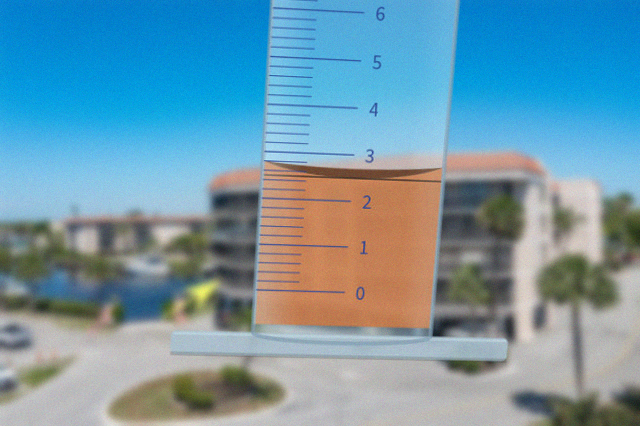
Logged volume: 2.5 mL
